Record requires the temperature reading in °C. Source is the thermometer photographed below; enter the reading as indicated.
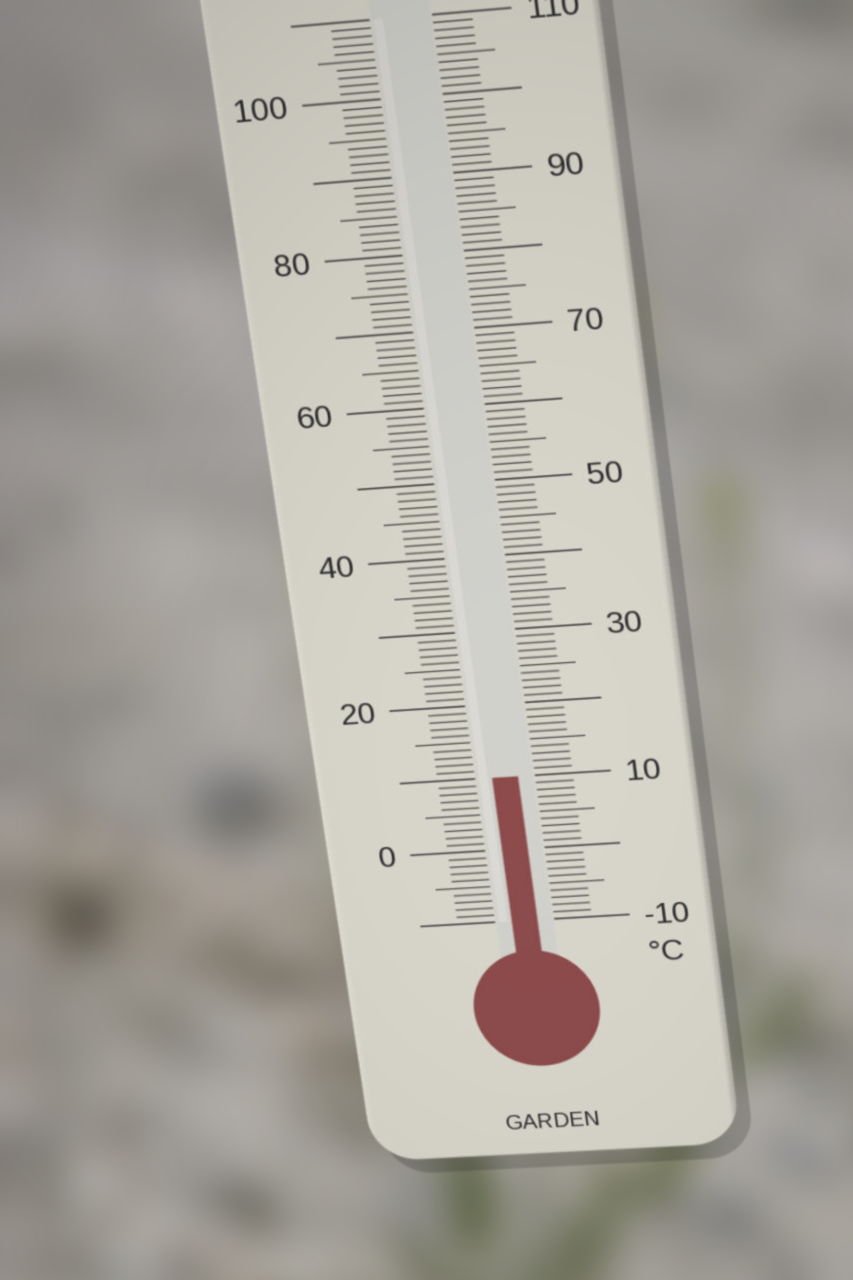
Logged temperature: 10 °C
